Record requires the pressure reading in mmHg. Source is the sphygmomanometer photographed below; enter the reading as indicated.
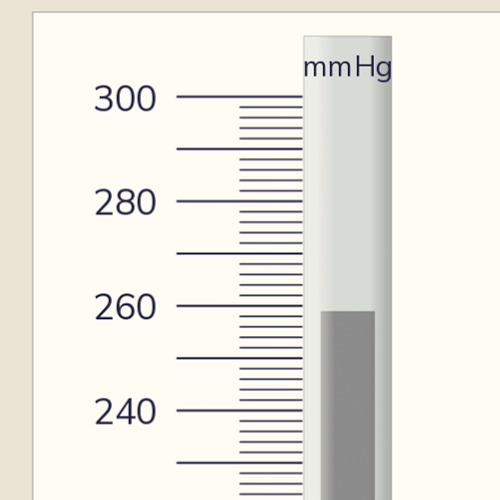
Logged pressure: 259 mmHg
